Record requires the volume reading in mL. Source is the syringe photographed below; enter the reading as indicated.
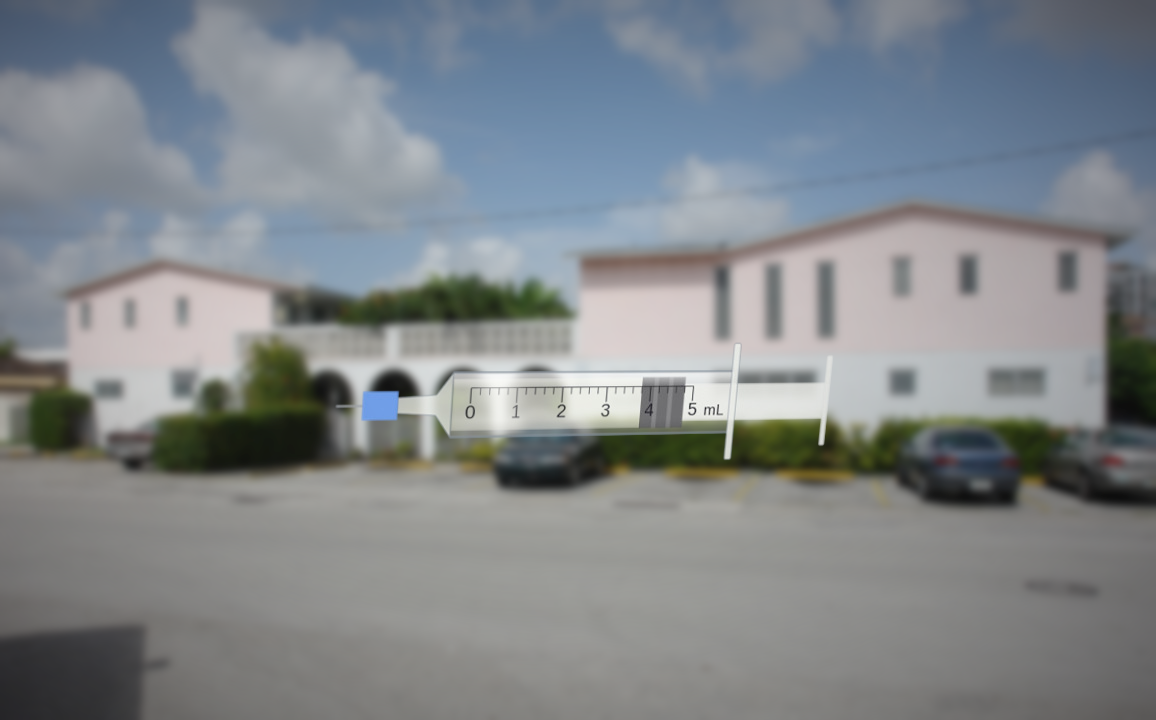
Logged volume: 3.8 mL
